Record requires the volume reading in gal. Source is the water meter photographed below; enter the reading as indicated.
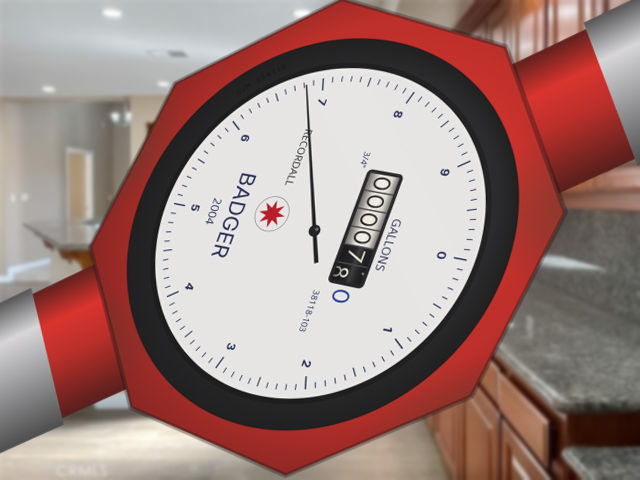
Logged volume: 776.8 gal
